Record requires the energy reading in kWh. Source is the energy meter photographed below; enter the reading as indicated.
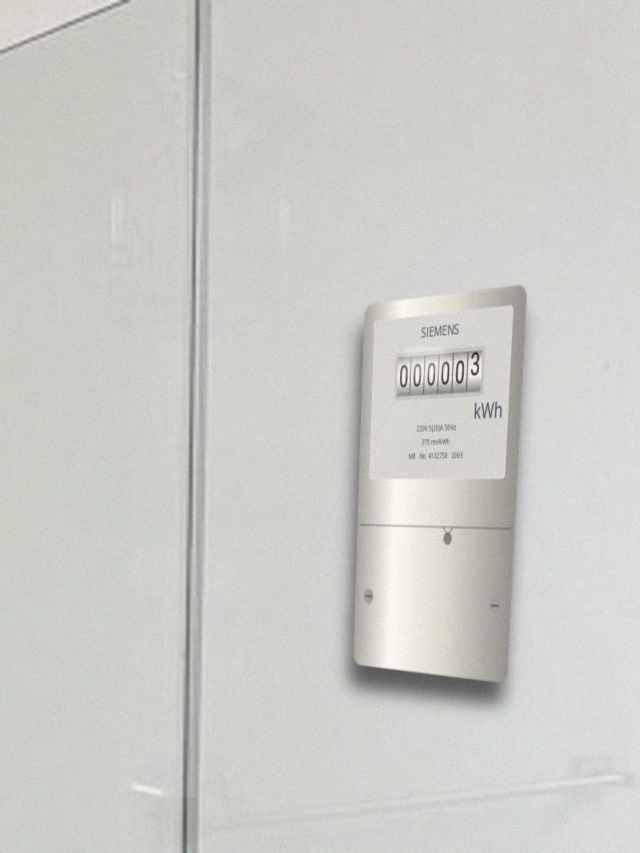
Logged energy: 3 kWh
